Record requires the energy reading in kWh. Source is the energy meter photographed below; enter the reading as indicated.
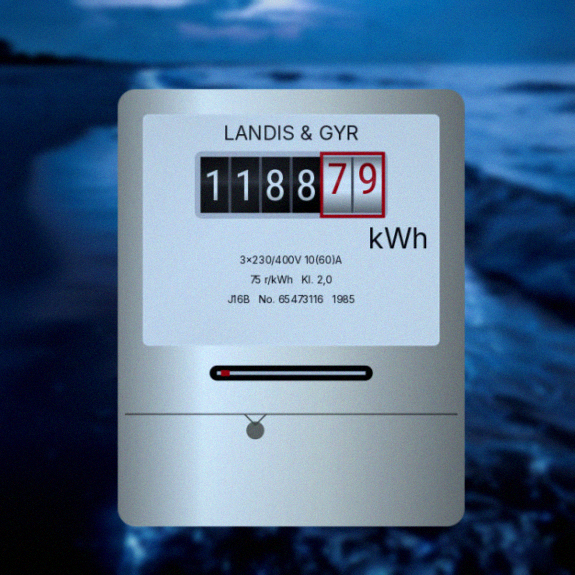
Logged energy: 1188.79 kWh
